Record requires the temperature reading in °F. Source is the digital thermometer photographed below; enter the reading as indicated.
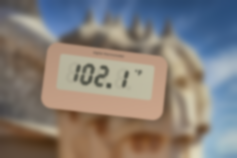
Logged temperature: 102.1 °F
